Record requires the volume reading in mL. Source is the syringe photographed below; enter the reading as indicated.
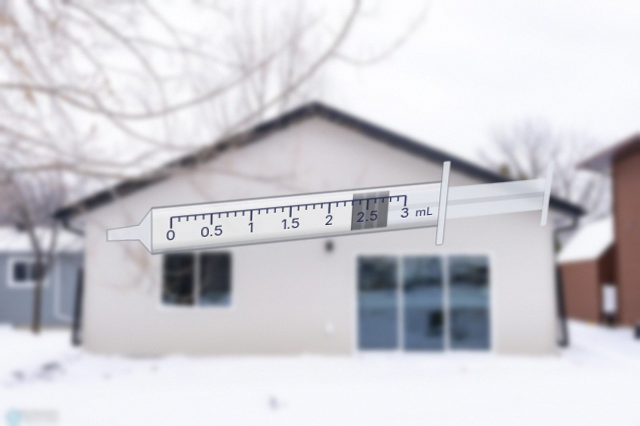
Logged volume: 2.3 mL
